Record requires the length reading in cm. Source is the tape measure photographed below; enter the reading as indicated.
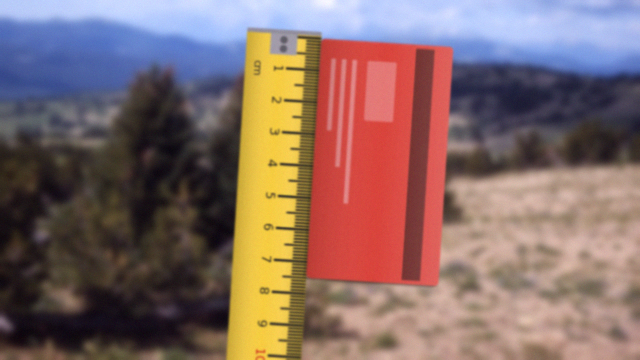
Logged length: 7.5 cm
